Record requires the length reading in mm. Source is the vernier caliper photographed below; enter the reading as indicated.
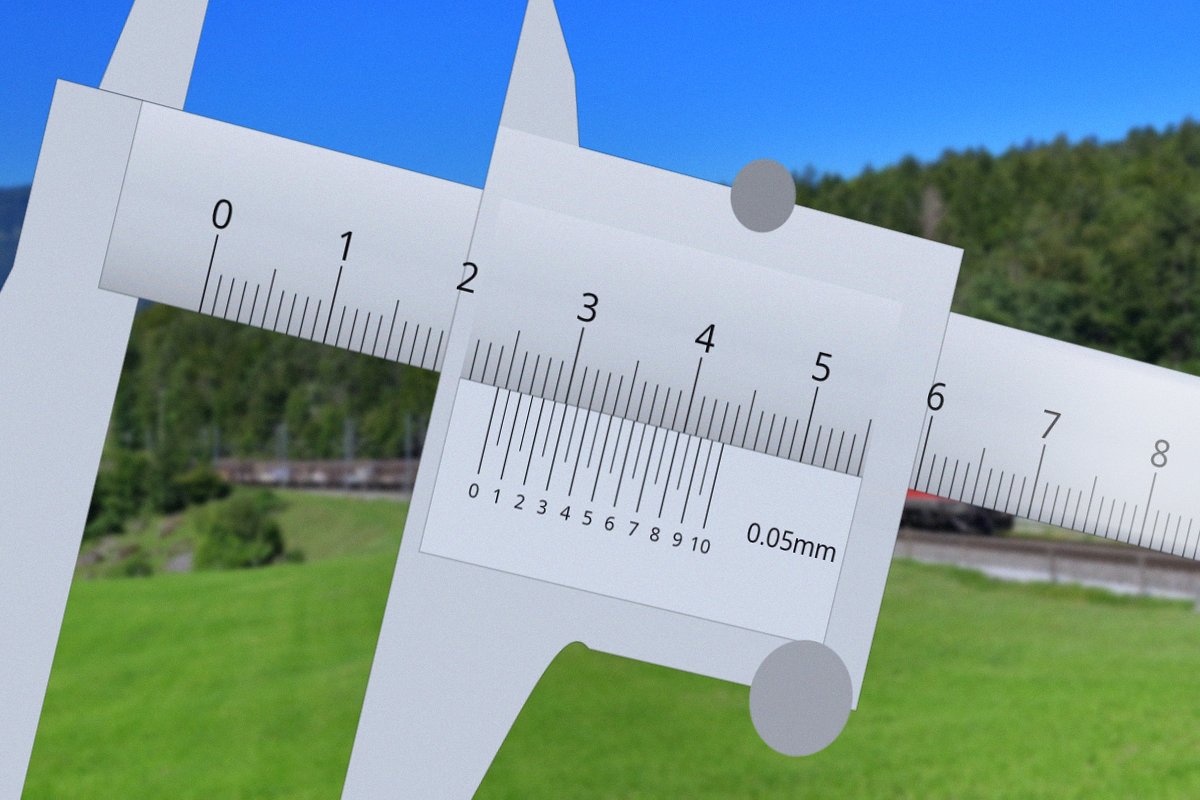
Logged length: 24.4 mm
